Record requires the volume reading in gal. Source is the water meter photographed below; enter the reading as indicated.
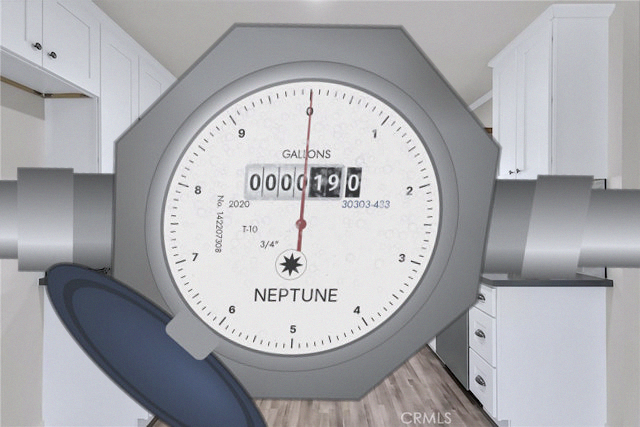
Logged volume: 190.0 gal
